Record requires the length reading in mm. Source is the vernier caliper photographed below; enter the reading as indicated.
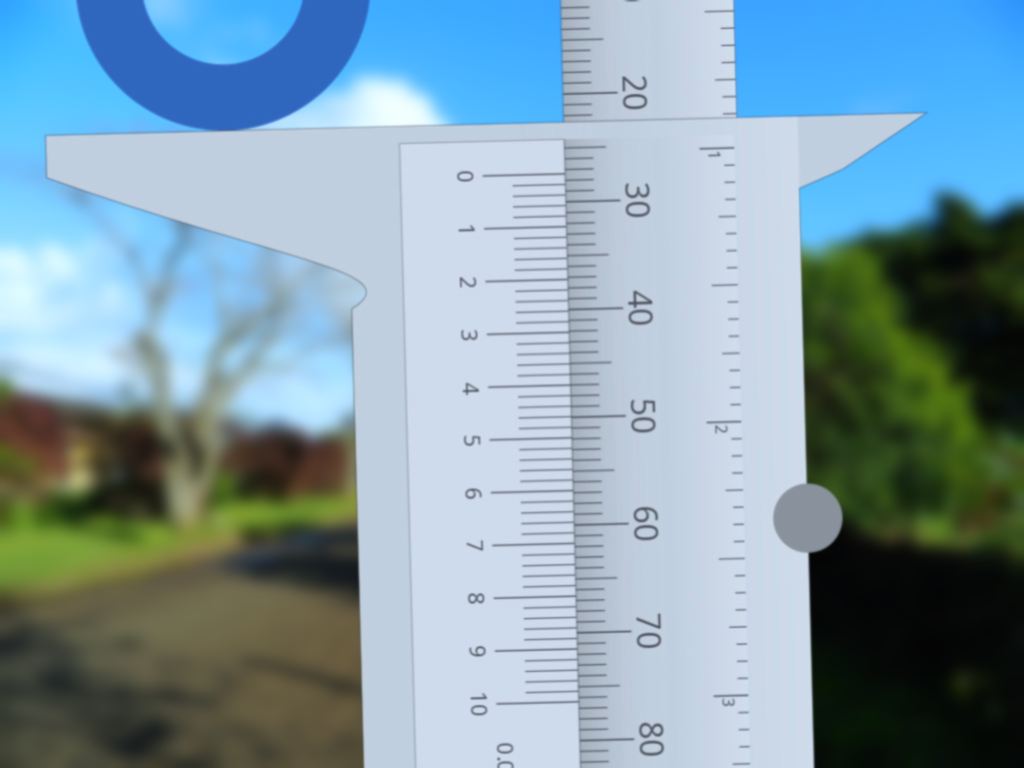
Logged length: 27.4 mm
